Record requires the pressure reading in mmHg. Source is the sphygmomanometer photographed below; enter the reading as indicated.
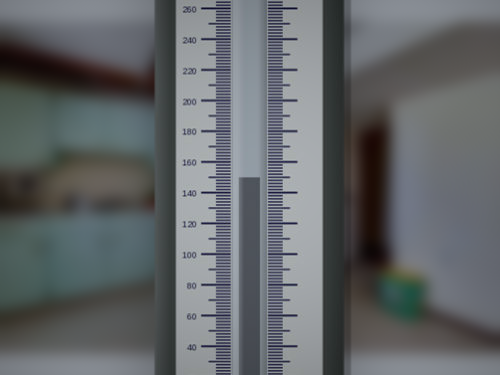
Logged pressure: 150 mmHg
